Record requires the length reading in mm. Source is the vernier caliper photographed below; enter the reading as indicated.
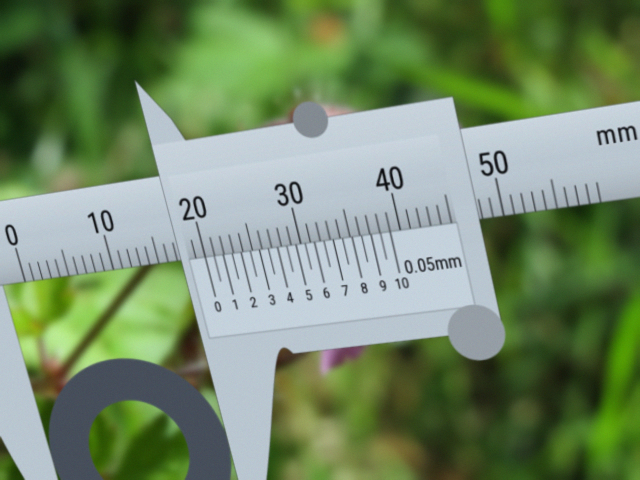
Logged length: 20.0 mm
